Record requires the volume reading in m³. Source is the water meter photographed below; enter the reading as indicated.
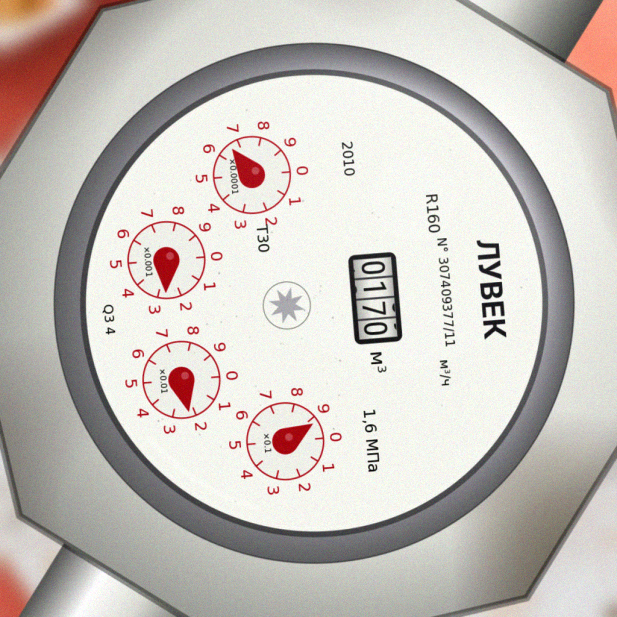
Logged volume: 169.9226 m³
